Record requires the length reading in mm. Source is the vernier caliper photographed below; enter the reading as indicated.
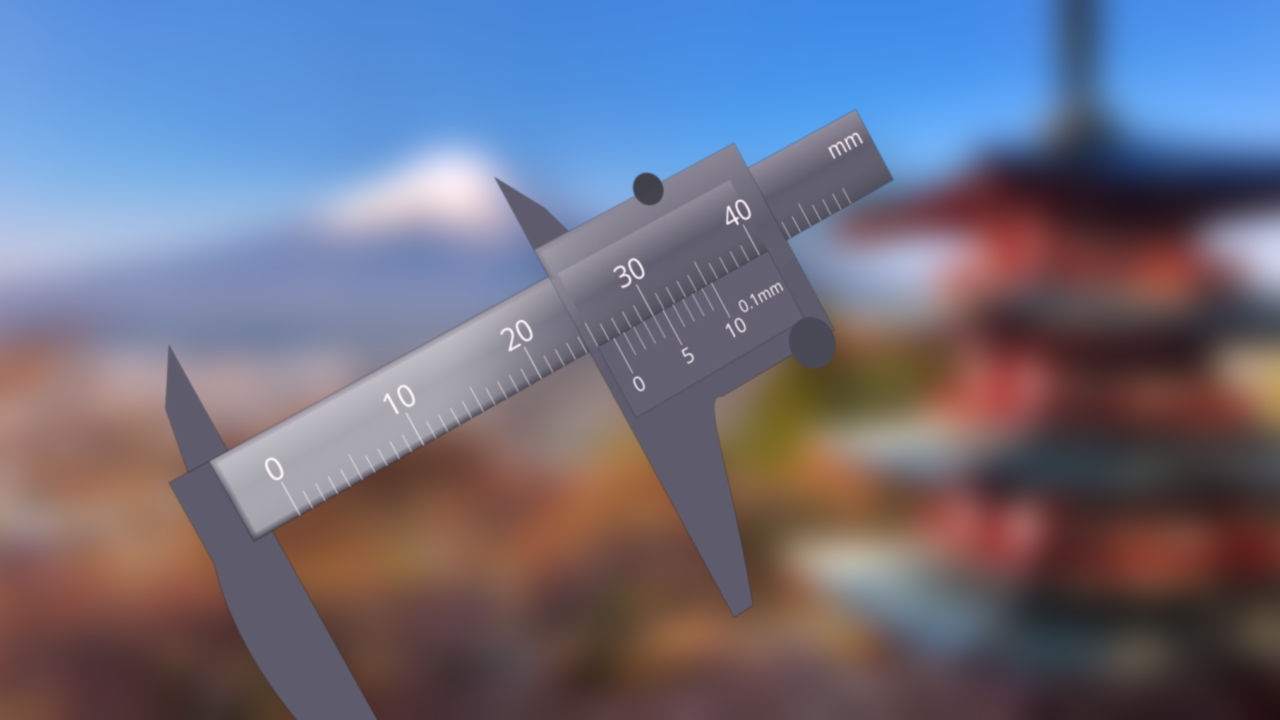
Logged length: 26.4 mm
